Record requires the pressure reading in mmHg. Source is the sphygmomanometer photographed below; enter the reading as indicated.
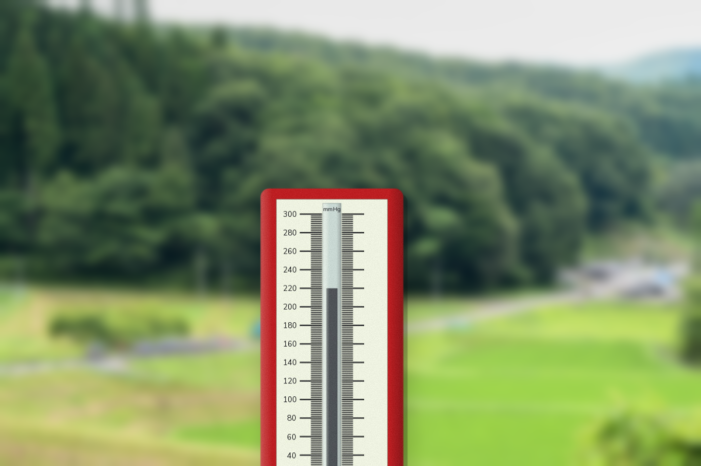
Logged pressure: 220 mmHg
